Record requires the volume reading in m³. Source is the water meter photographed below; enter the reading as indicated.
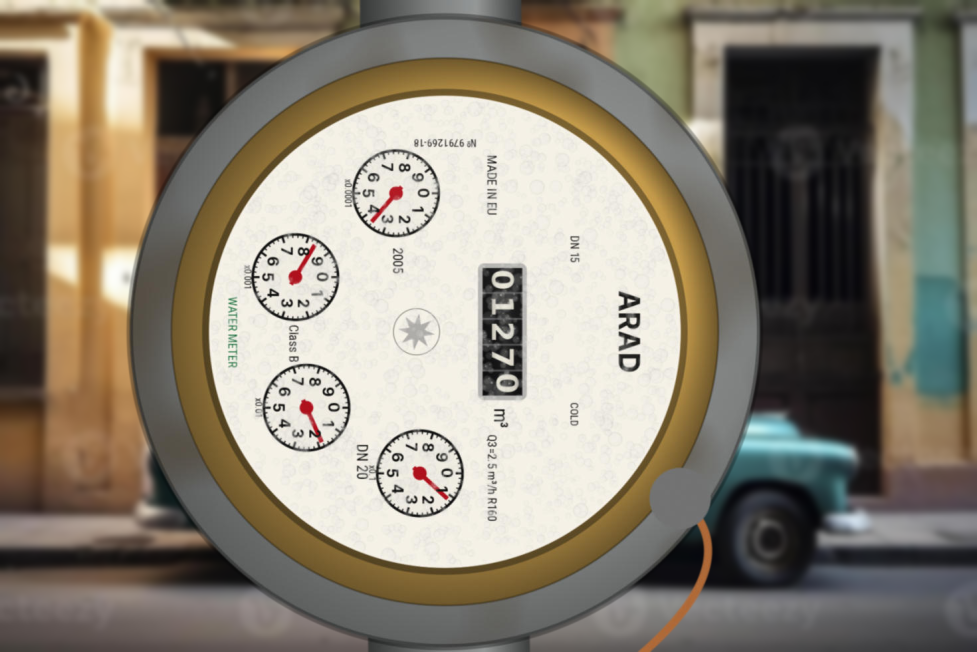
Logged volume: 1270.1183 m³
